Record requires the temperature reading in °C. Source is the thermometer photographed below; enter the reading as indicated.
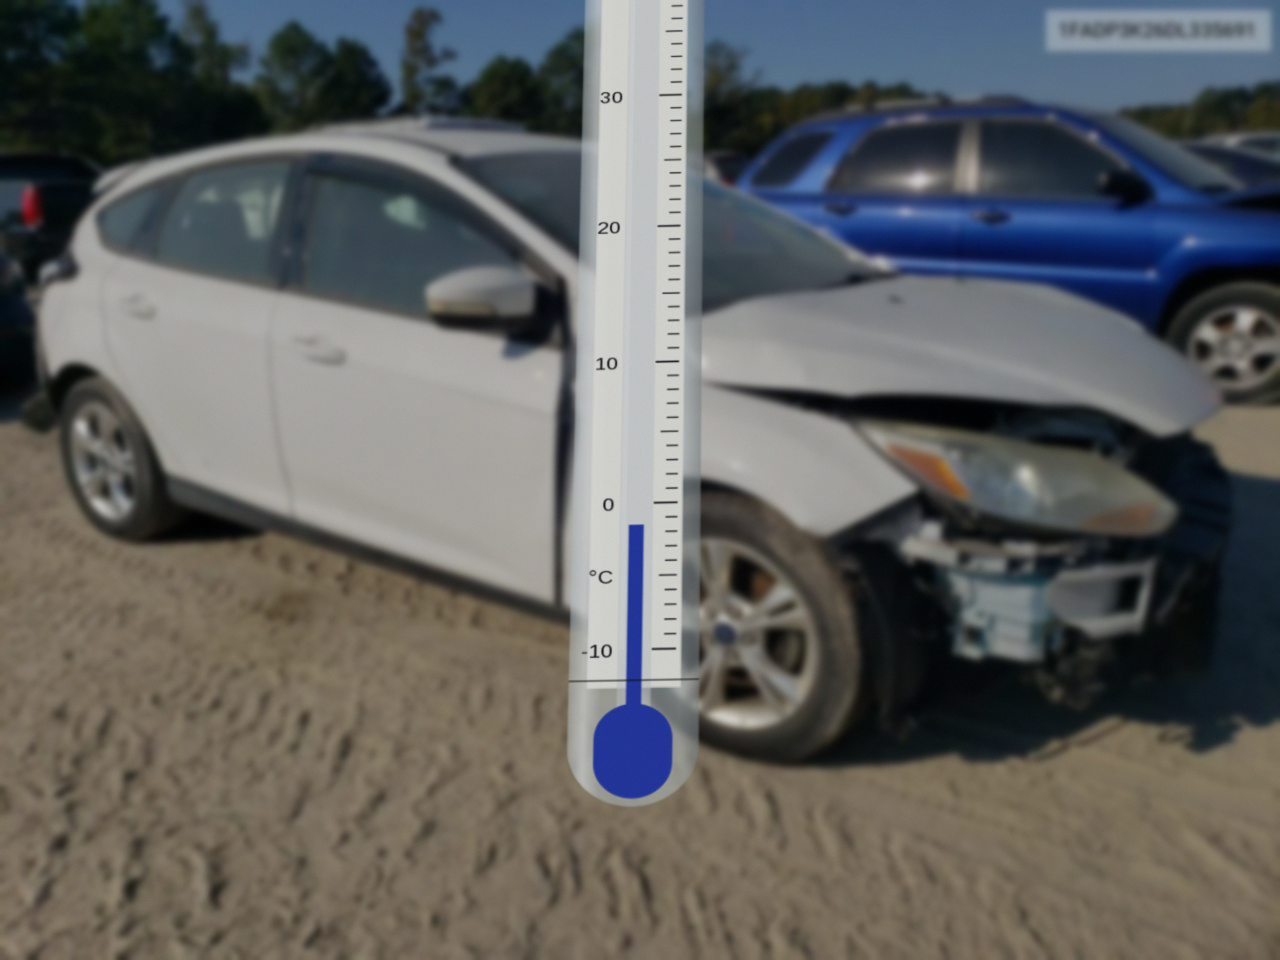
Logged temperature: -1.5 °C
